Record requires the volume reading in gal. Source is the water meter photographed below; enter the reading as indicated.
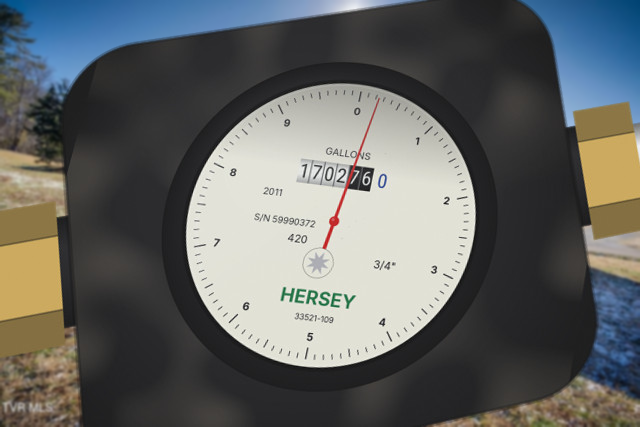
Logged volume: 1702760.2 gal
